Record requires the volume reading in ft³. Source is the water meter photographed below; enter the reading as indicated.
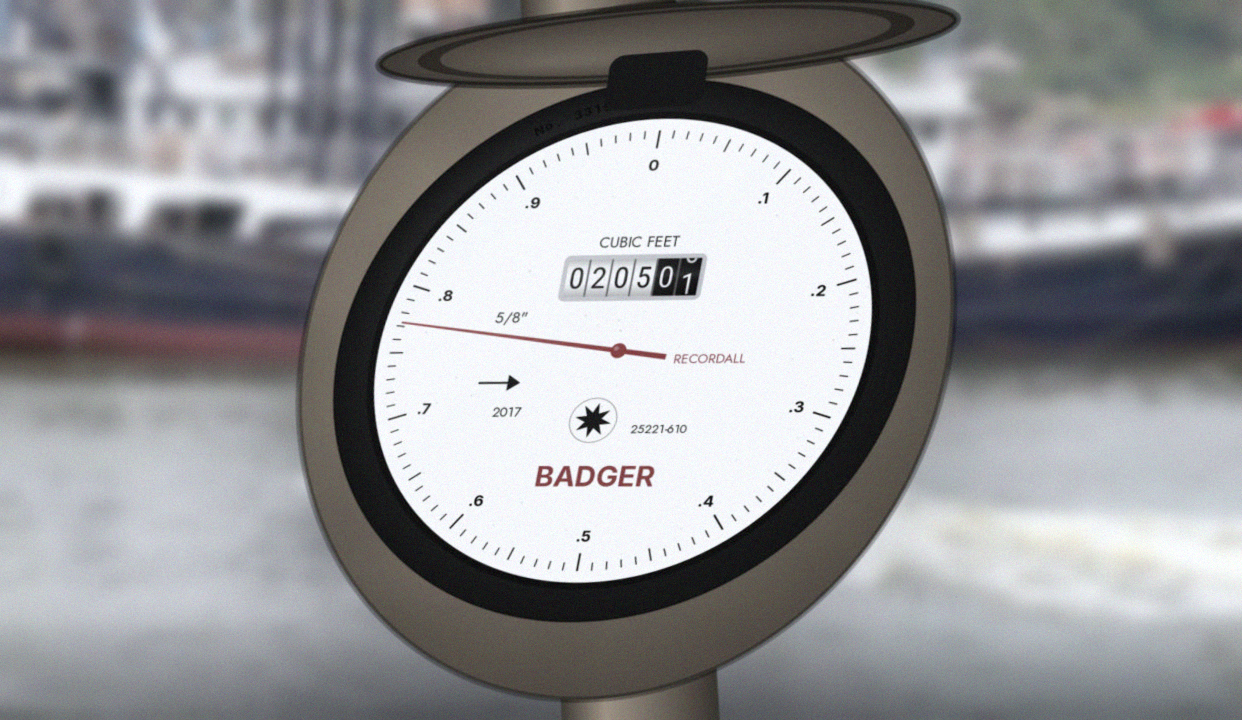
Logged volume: 20500.77 ft³
